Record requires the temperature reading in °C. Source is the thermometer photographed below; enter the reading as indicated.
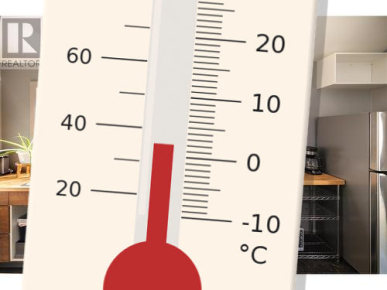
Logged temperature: 2 °C
